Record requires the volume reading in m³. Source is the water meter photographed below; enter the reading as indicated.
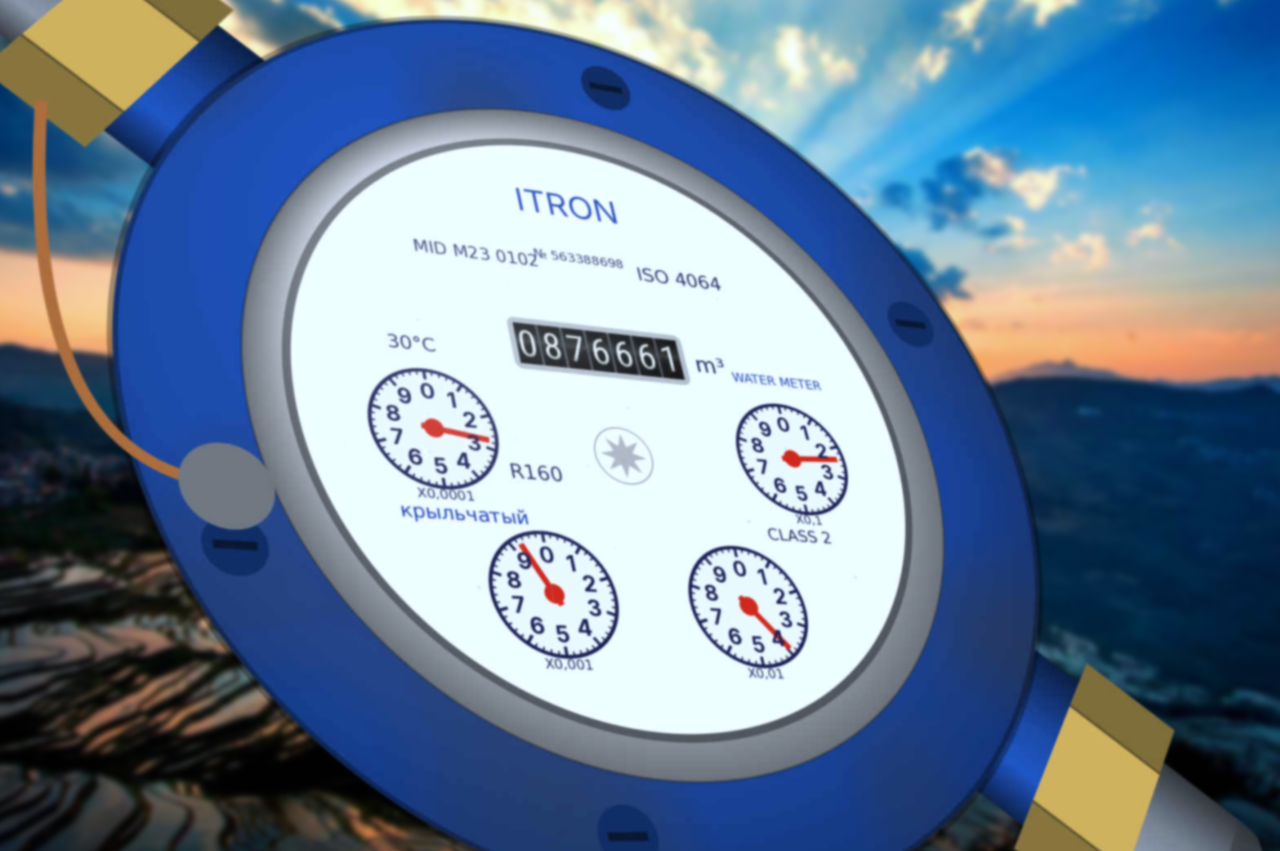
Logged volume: 876661.2392 m³
